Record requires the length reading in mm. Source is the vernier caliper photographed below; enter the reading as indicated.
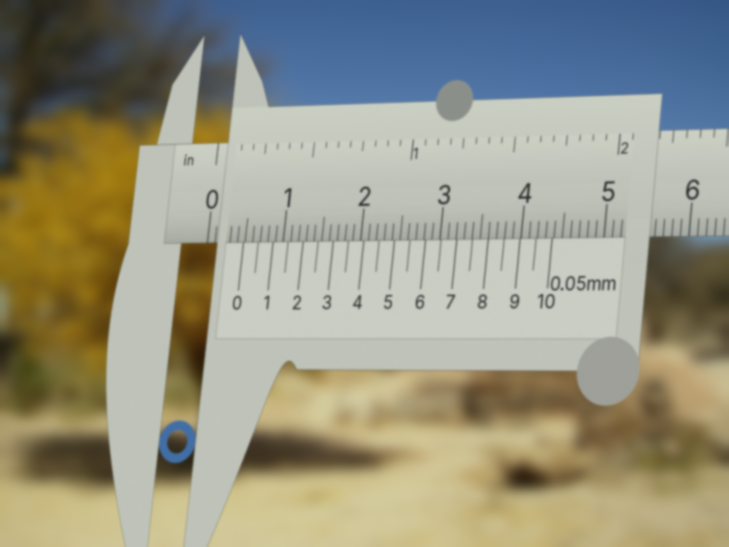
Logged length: 4.8 mm
